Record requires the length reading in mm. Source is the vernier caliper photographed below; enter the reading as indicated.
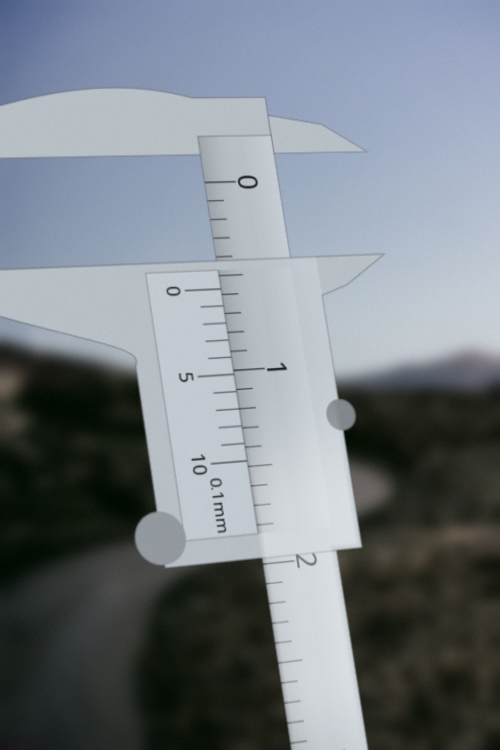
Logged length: 5.7 mm
